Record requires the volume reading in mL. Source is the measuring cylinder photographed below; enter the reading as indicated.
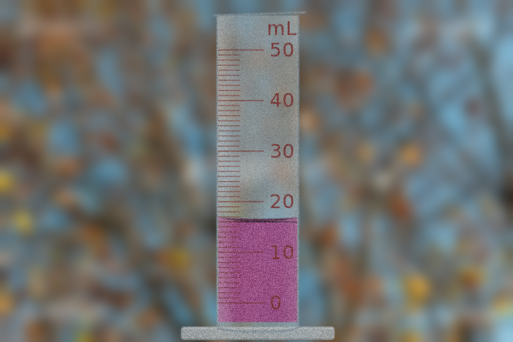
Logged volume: 16 mL
